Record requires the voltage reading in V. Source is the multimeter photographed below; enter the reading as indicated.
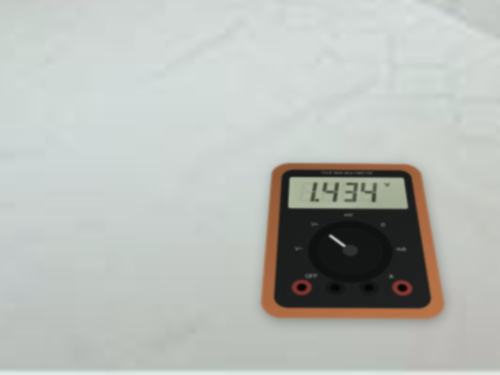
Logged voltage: 1.434 V
